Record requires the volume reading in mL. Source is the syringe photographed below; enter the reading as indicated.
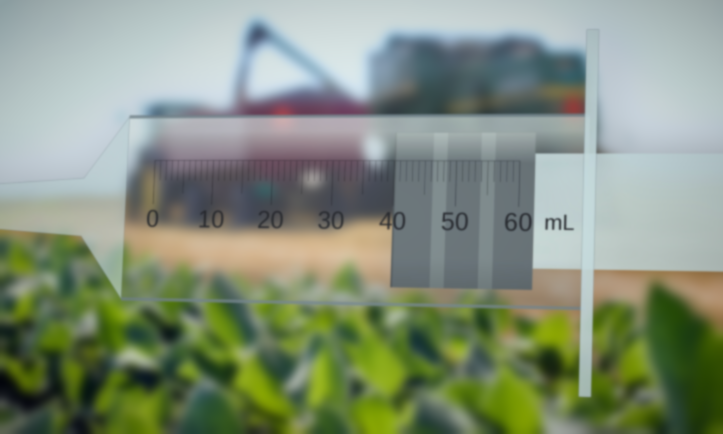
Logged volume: 40 mL
